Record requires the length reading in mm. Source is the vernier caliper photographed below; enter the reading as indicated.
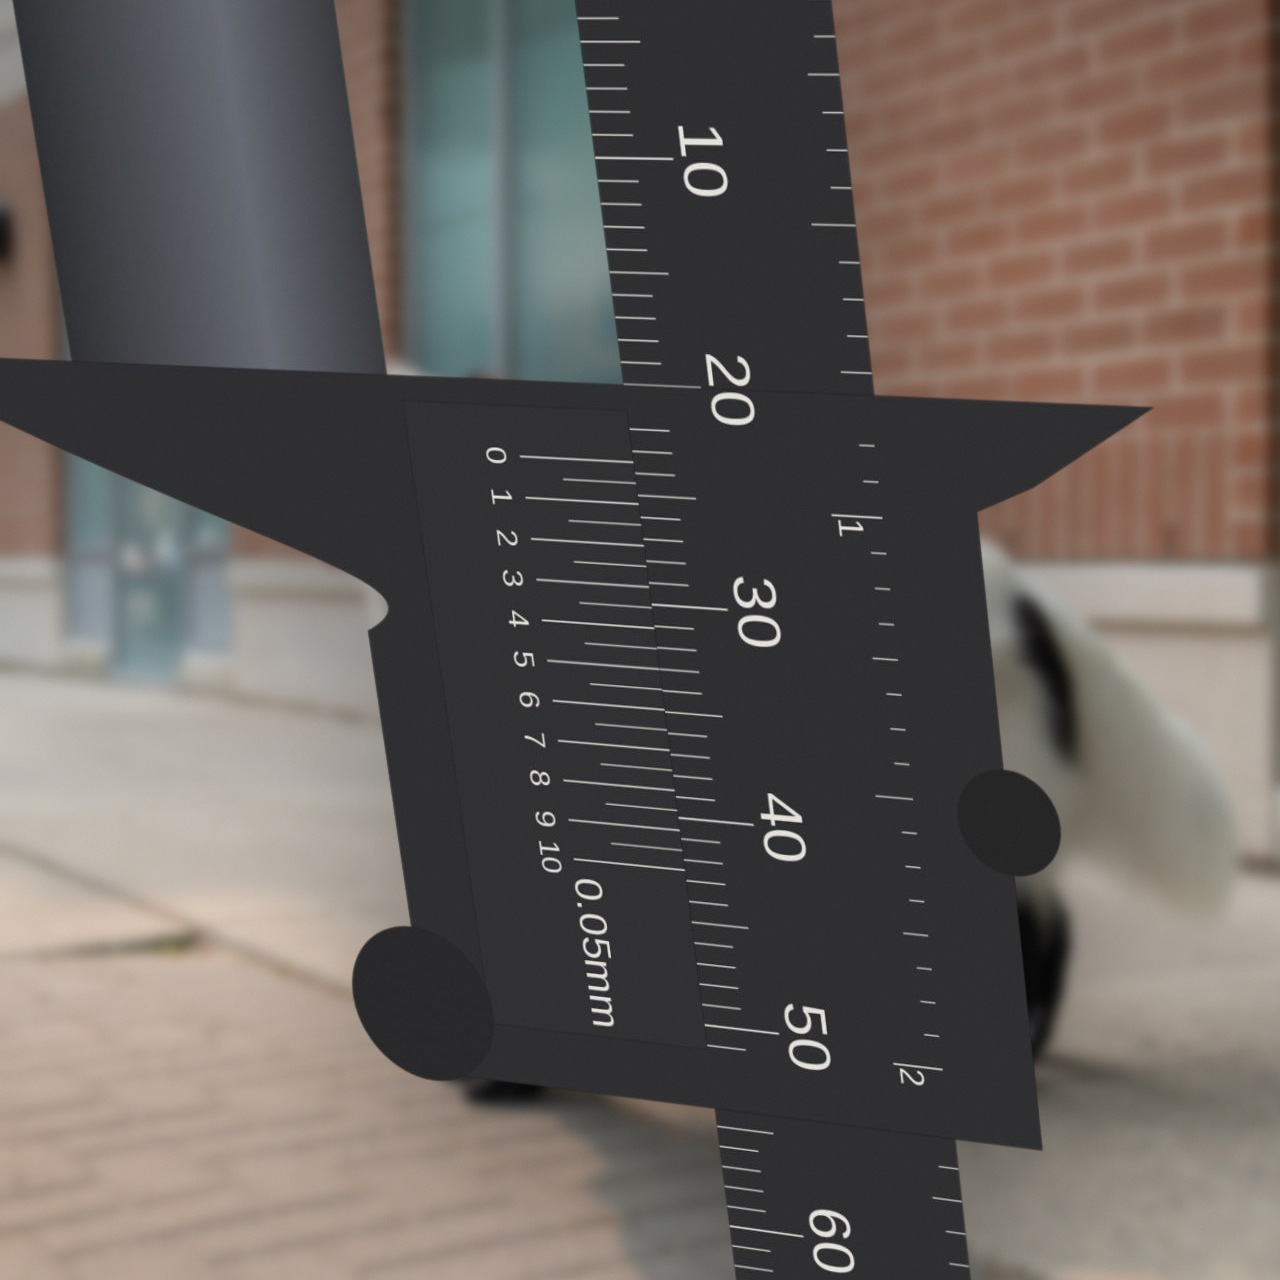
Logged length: 23.5 mm
